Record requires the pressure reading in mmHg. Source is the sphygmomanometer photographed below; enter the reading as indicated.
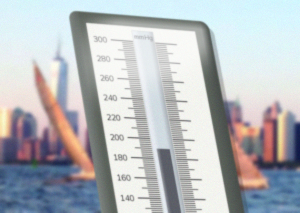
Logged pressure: 190 mmHg
